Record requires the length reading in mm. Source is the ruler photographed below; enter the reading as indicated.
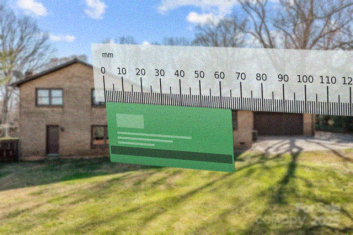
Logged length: 65 mm
